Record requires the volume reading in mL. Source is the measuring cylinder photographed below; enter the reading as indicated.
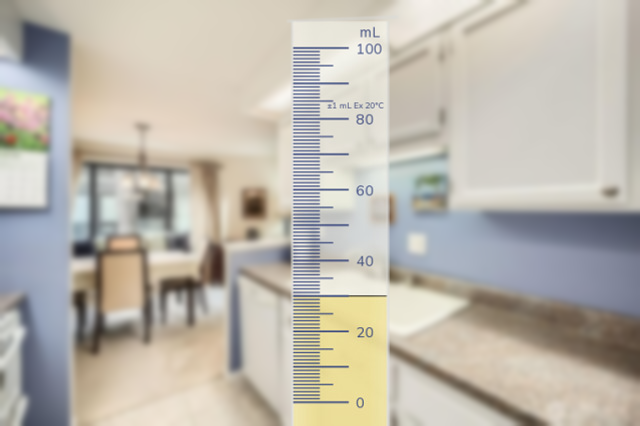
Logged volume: 30 mL
